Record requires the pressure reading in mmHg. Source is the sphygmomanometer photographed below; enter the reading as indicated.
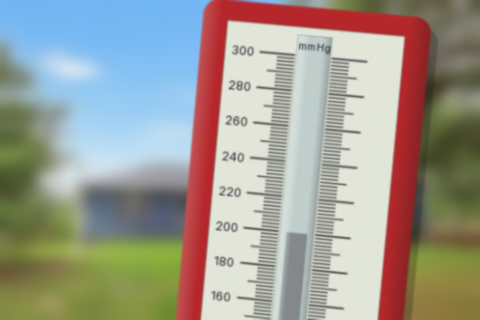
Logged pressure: 200 mmHg
